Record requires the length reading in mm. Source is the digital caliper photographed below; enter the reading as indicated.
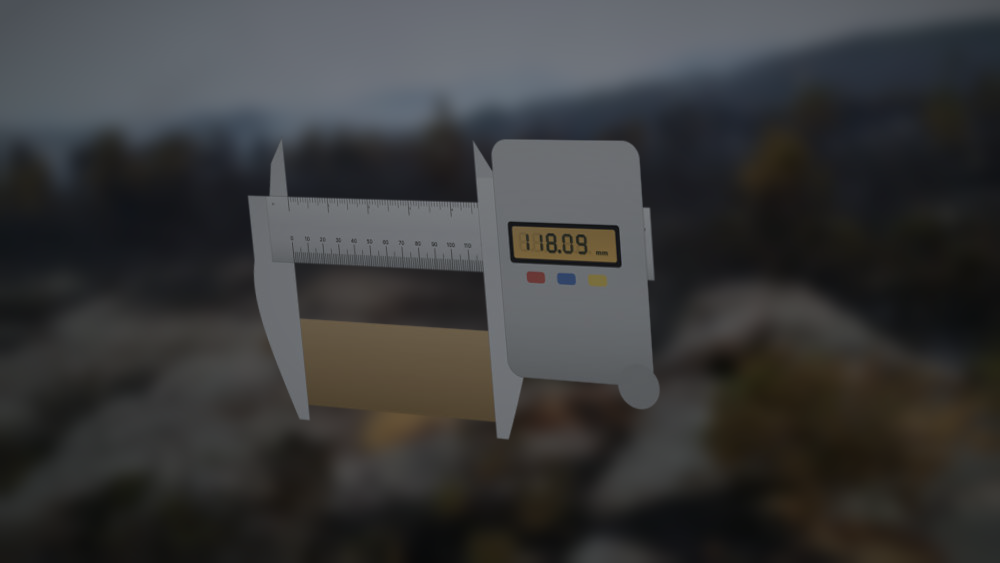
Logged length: 118.09 mm
